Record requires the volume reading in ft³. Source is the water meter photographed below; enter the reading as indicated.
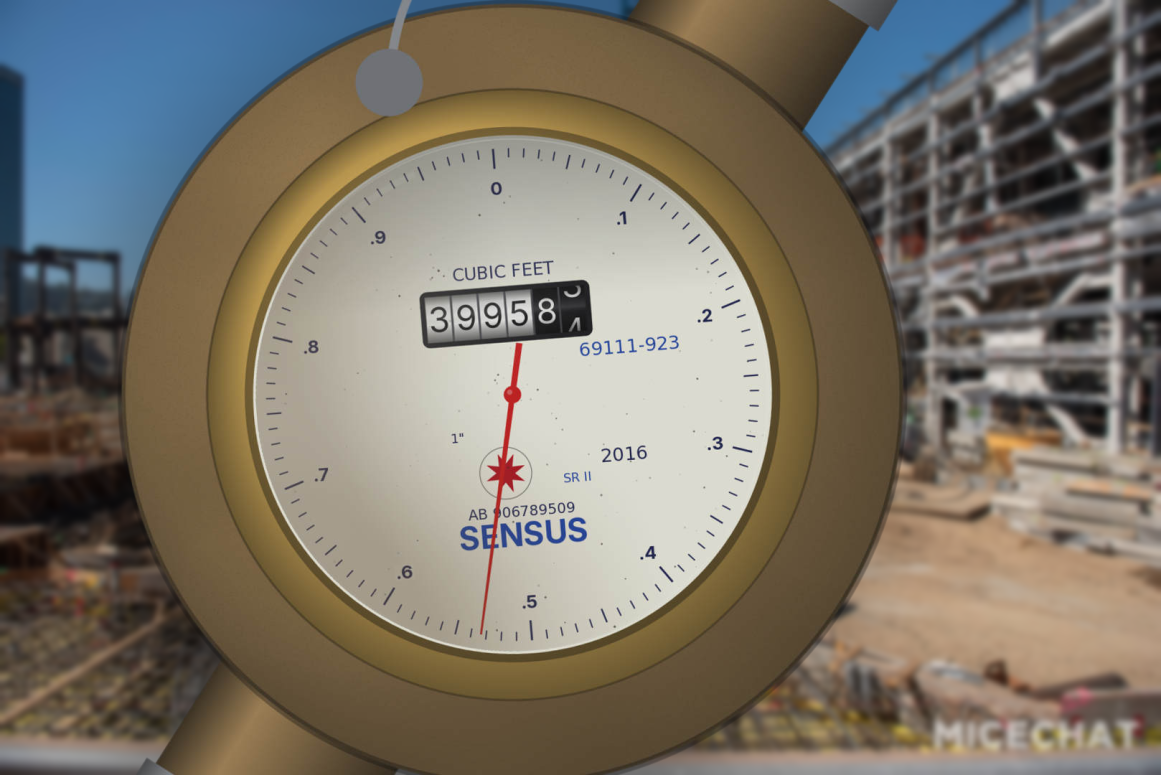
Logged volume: 399583.53 ft³
